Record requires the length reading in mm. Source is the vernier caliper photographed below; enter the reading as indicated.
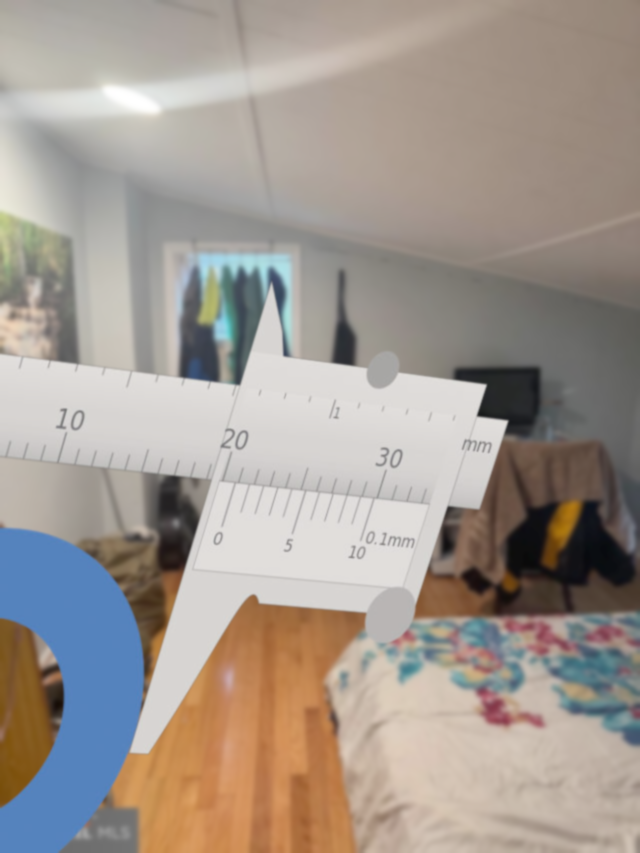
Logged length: 20.8 mm
